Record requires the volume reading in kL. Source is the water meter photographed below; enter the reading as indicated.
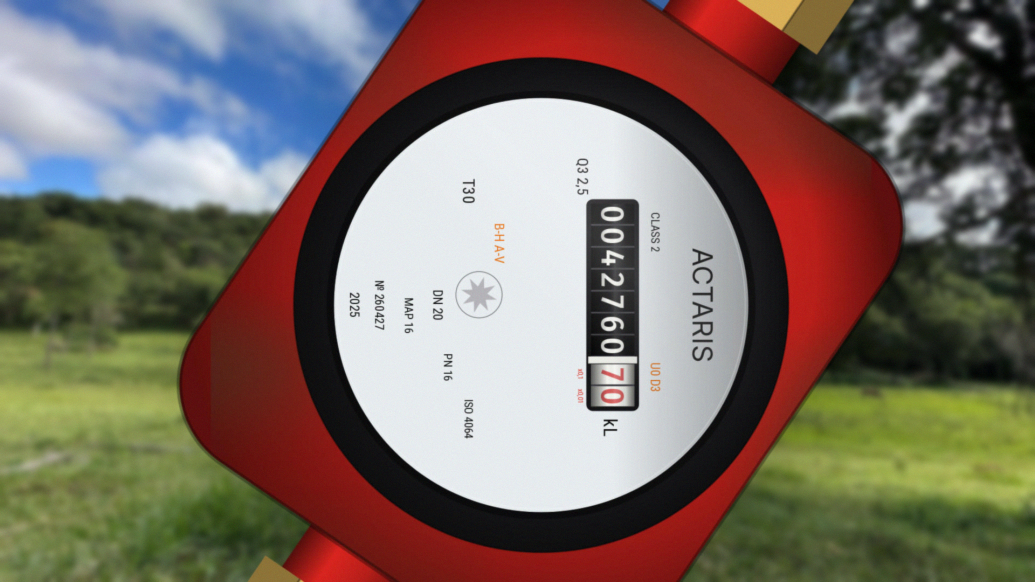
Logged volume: 42760.70 kL
